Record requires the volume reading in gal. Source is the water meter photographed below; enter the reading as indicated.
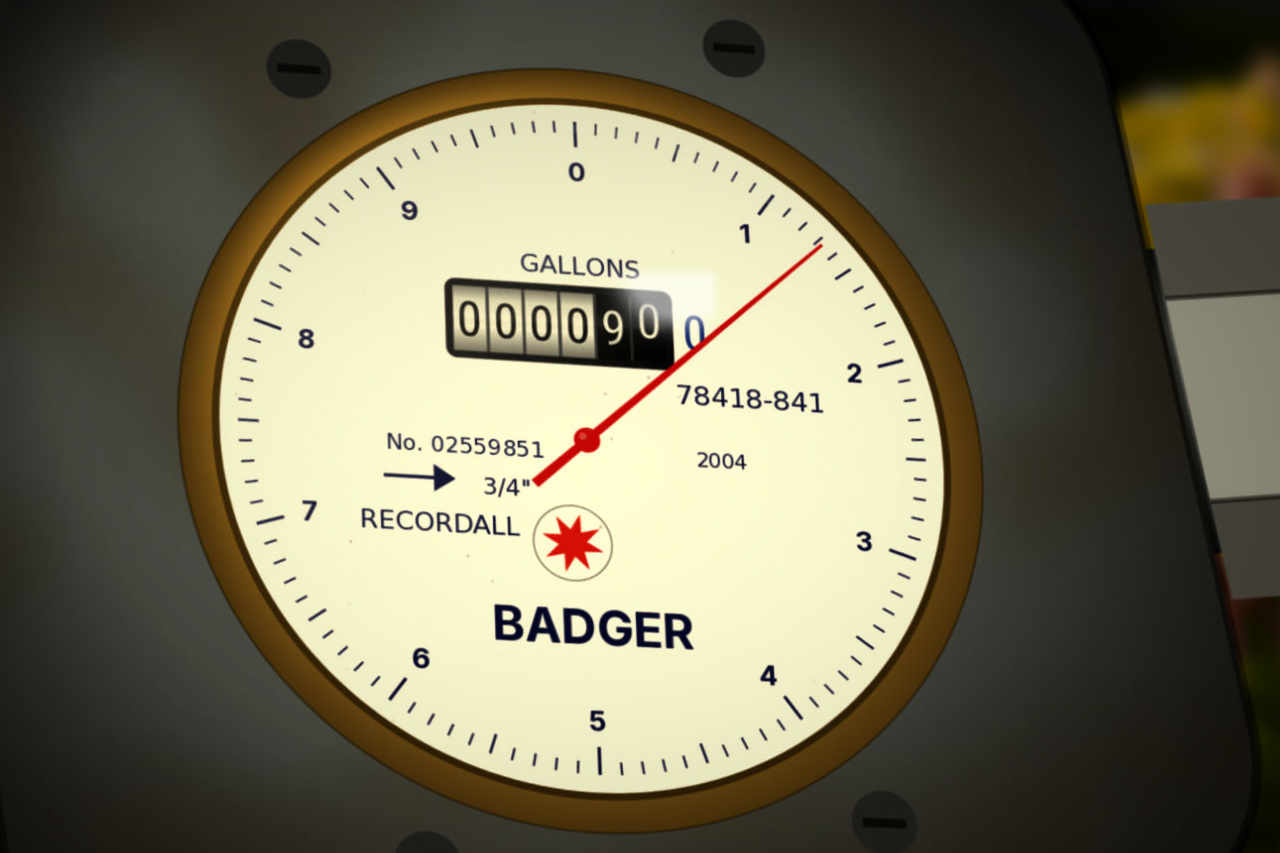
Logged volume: 901.3 gal
